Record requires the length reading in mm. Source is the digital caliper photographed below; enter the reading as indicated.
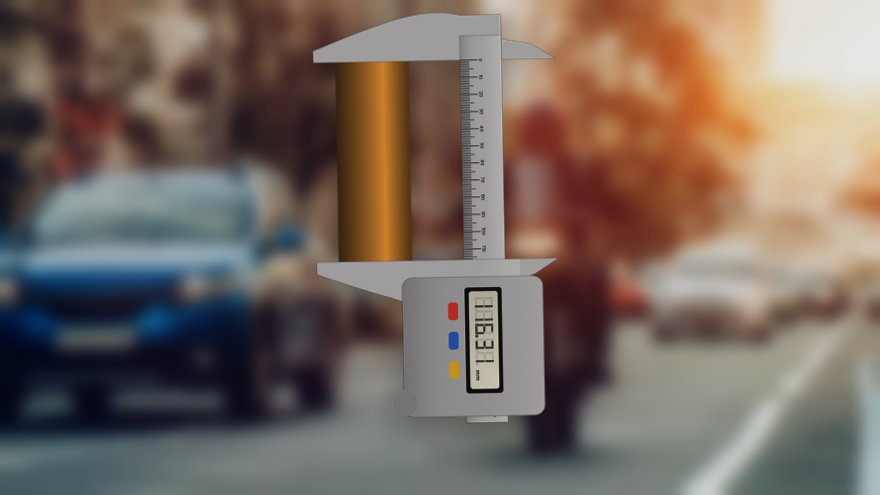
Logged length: 116.31 mm
